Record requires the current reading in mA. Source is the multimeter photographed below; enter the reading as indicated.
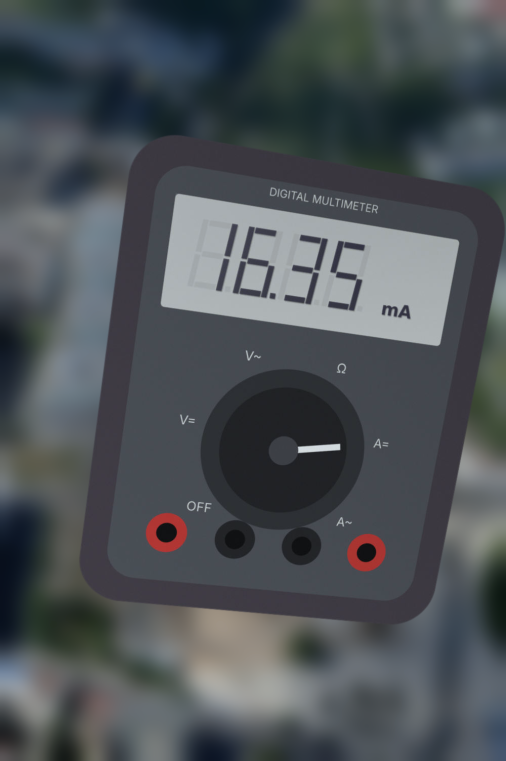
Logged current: 16.35 mA
